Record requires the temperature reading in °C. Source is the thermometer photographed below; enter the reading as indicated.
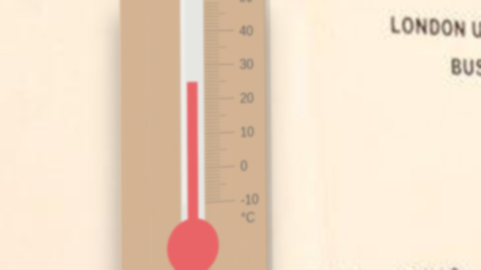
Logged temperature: 25 °C
